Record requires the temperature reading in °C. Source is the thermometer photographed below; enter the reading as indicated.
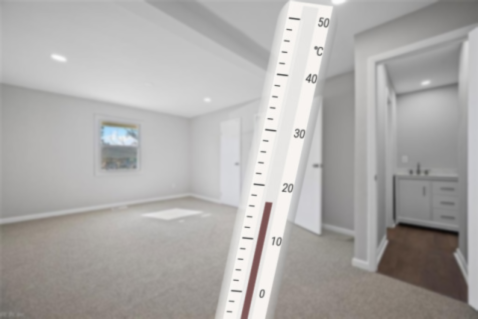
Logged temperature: 17 °C
